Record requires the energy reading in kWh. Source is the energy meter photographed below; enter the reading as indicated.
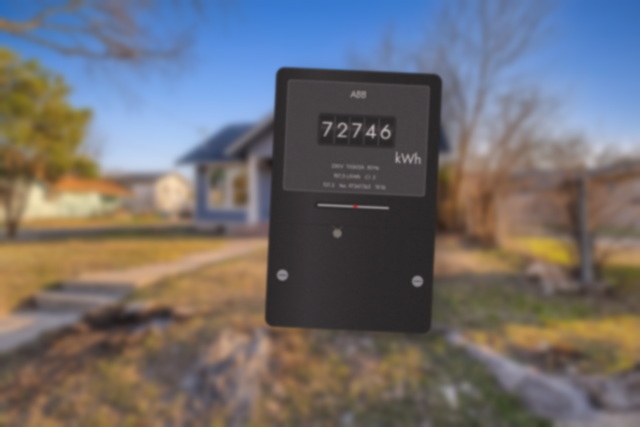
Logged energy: 72746 kWh
